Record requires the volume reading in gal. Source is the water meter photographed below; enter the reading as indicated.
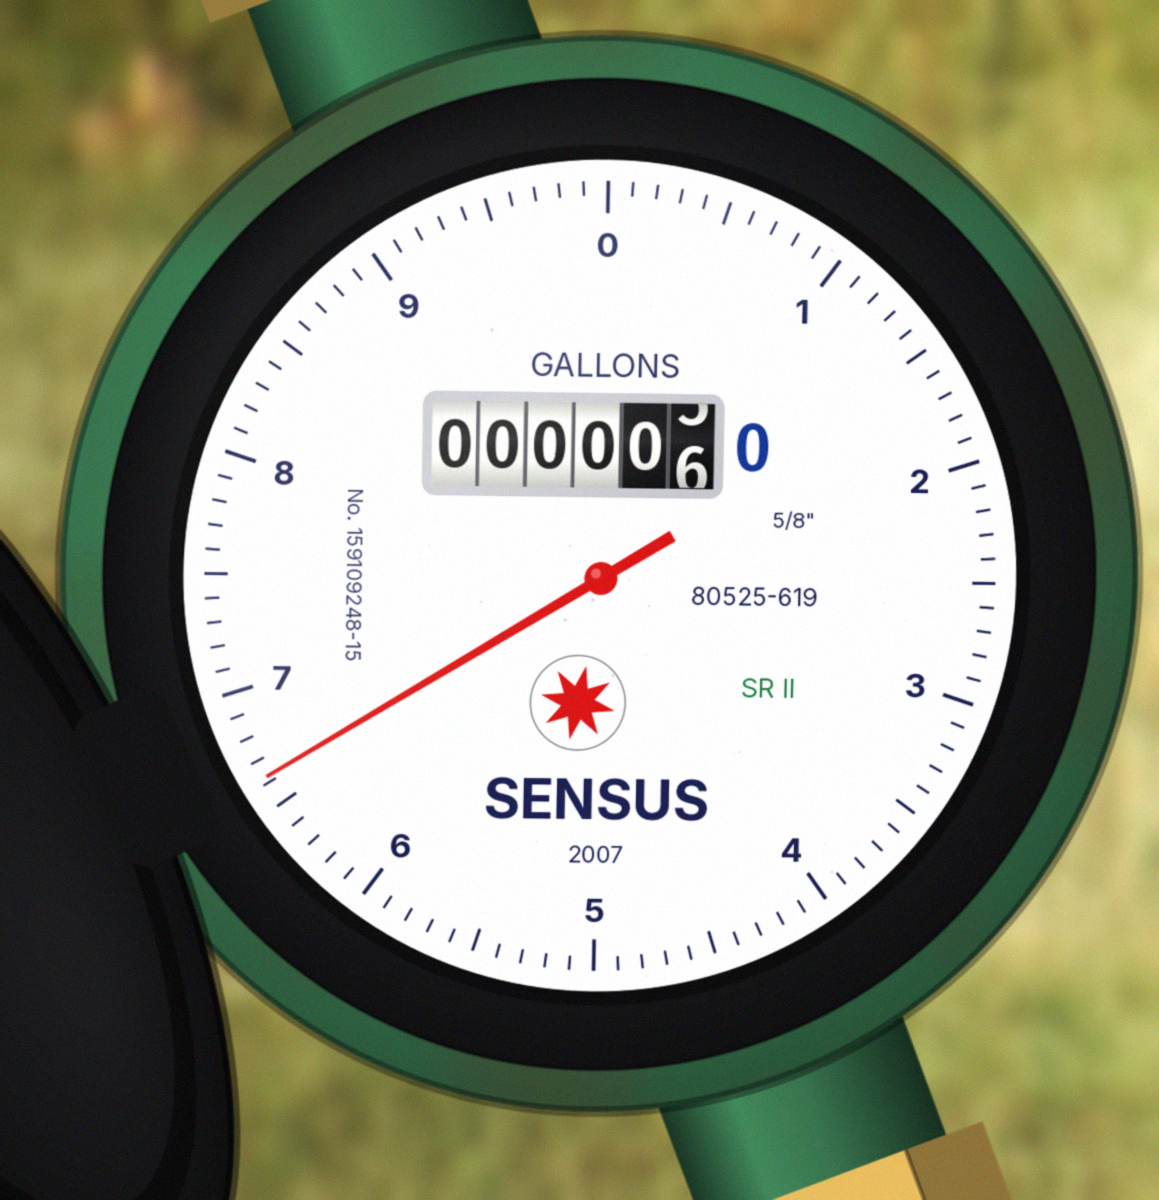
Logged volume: 56.6 gal
